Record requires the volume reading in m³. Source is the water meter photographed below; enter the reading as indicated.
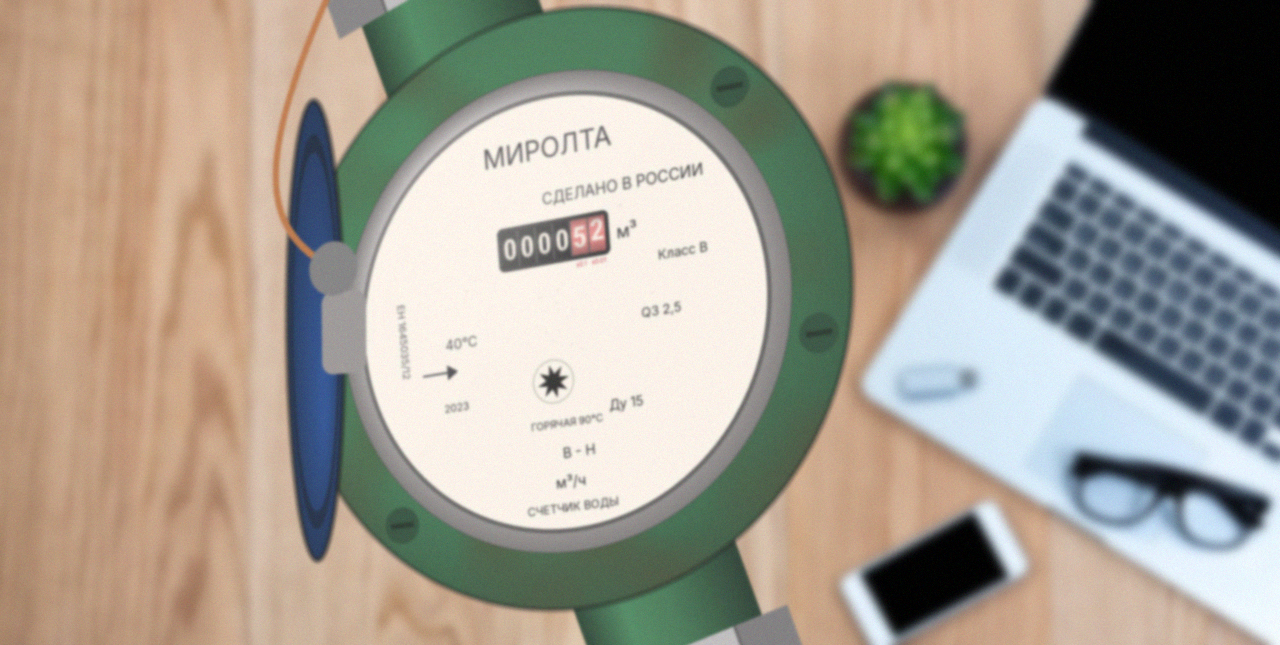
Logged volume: 0.52 m³
